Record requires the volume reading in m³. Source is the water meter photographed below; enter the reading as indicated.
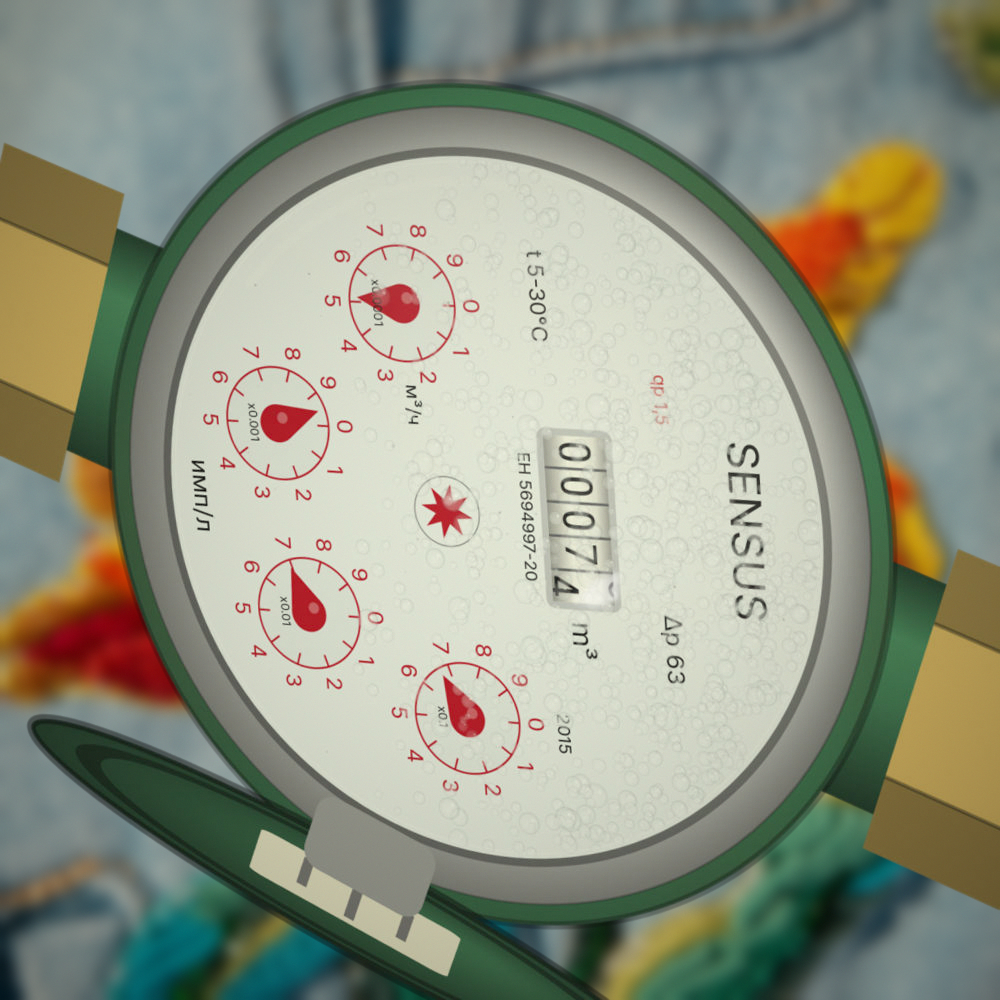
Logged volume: 73.6695 m³
